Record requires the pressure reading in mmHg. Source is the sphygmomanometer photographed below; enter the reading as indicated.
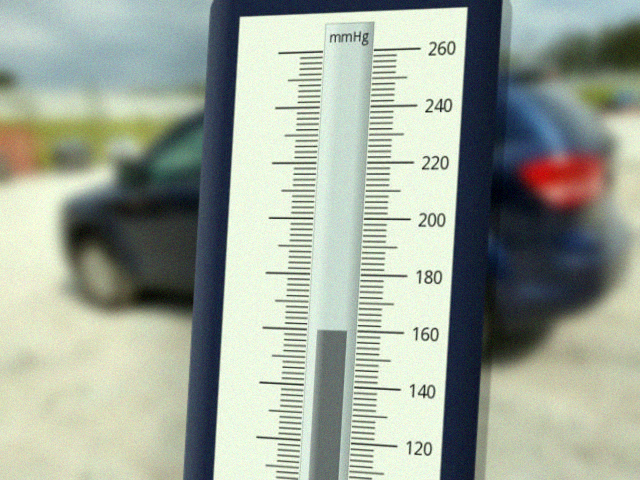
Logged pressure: 160 mmHg
